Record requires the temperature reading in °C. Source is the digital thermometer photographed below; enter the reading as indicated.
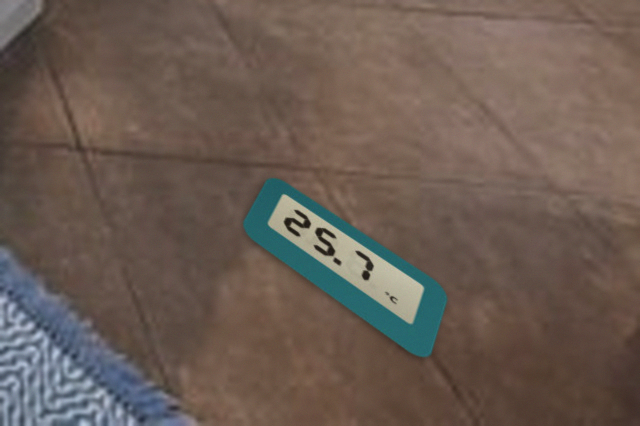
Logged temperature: 25.7 °C
